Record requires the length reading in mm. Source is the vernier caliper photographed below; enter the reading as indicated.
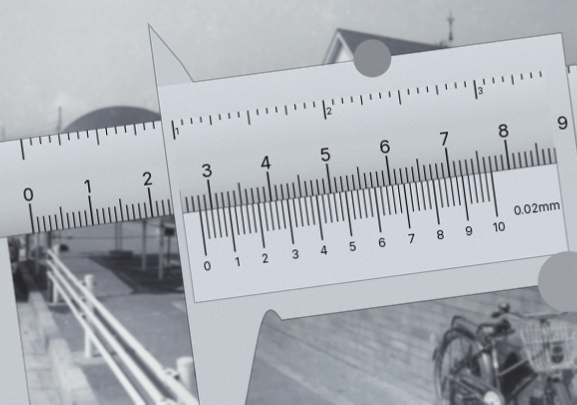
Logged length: 28.0 mm
